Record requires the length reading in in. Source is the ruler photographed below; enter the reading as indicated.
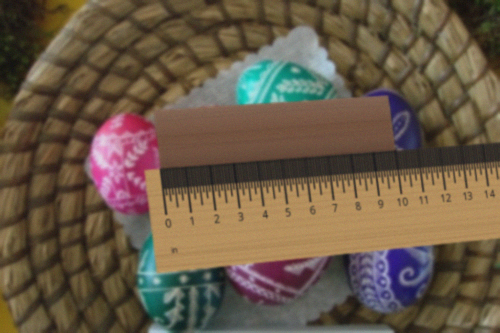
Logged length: 10 in
